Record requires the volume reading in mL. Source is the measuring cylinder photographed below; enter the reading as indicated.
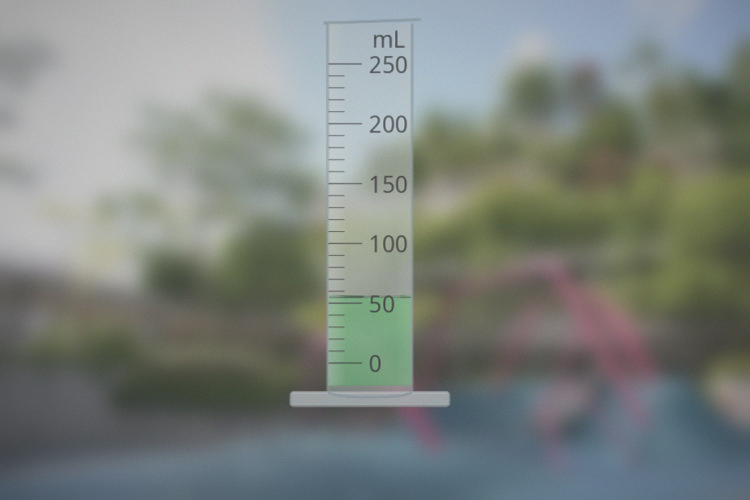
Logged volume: 55 mL
